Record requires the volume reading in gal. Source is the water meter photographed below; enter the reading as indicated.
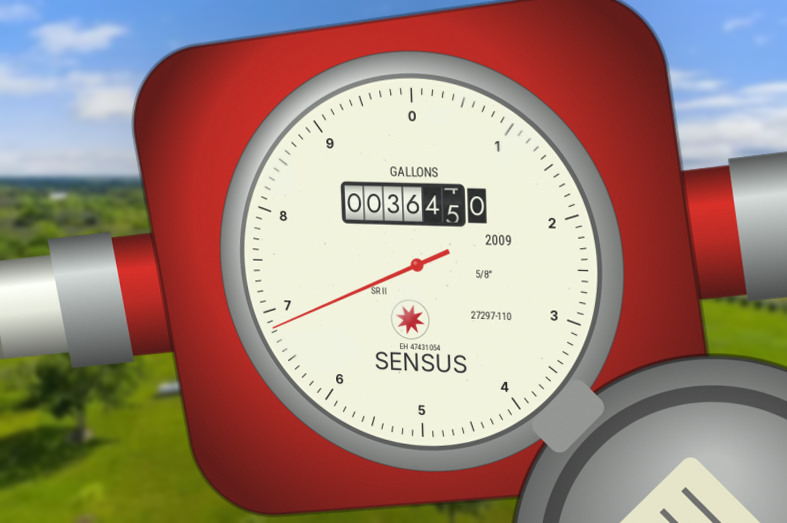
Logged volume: 36446.8 gal
